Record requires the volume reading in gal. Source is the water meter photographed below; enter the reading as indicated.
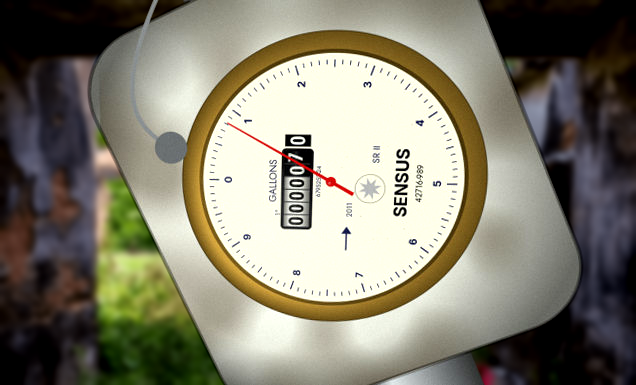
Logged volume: 70.8 gal
